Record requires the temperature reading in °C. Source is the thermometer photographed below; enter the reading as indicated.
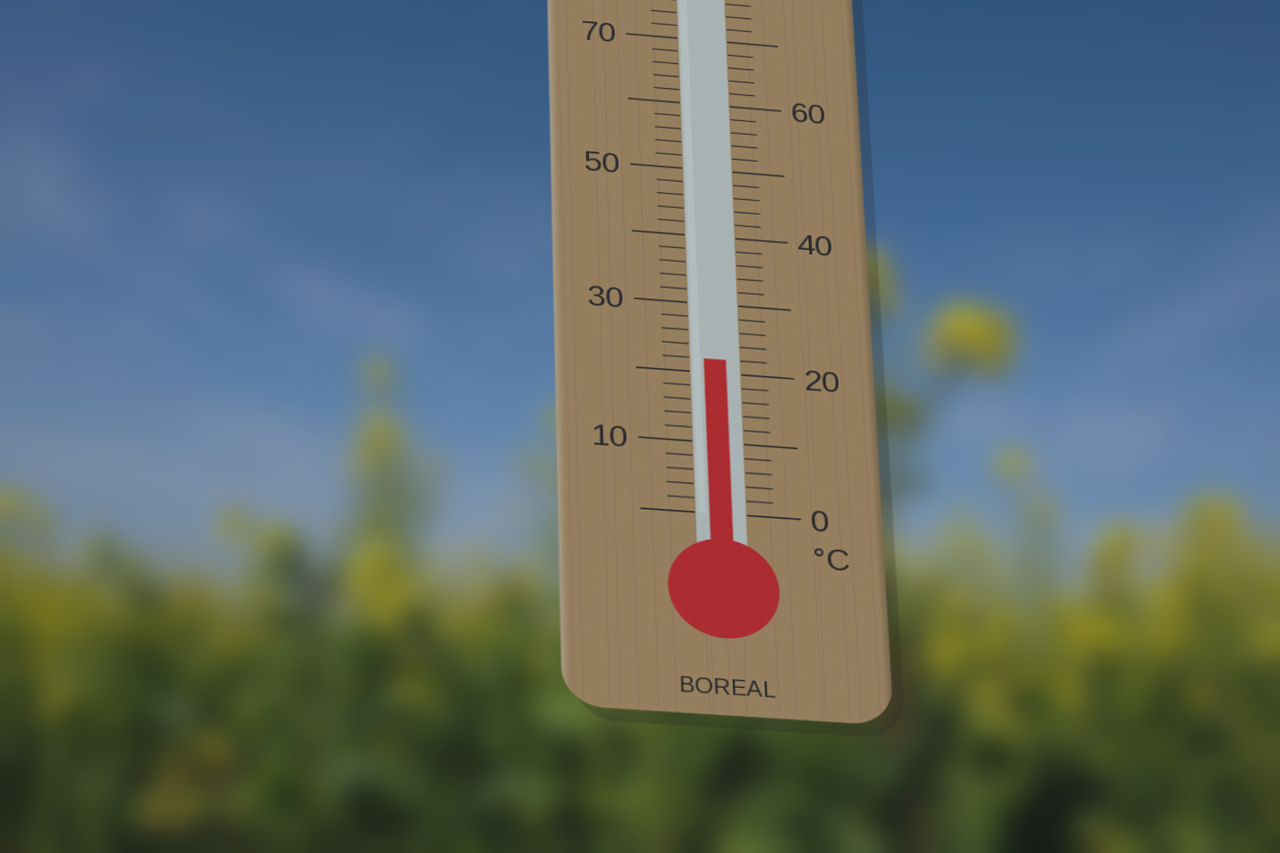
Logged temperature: 22 °C
